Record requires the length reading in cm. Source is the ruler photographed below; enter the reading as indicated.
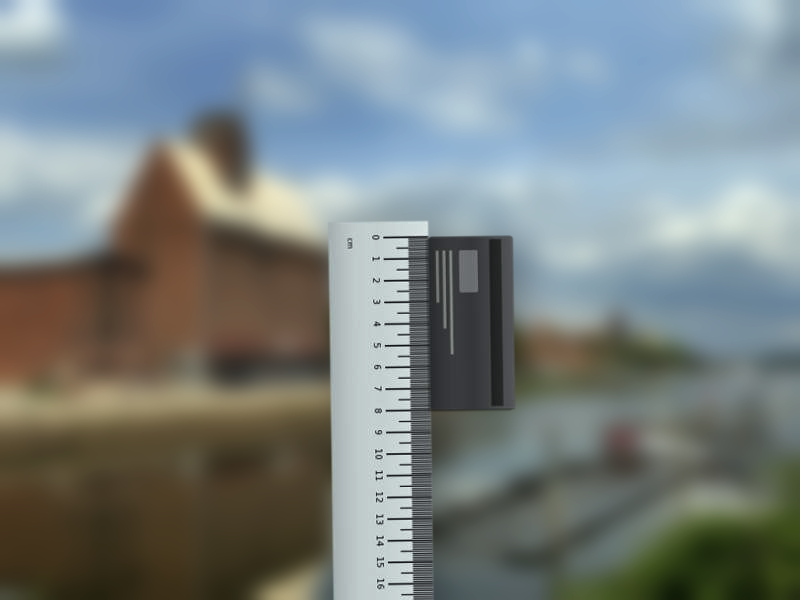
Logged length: 8 cm
